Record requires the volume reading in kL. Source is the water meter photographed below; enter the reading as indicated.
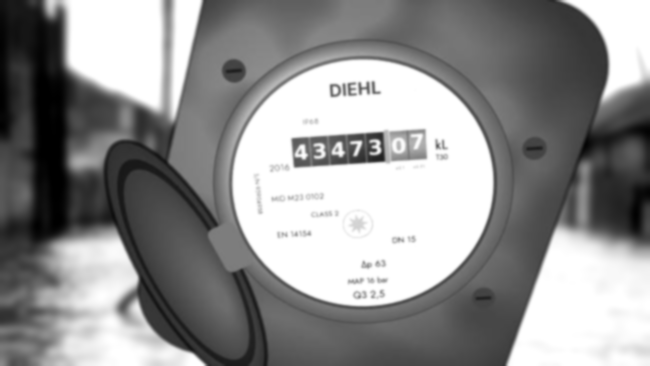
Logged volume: 43473.07 kL
